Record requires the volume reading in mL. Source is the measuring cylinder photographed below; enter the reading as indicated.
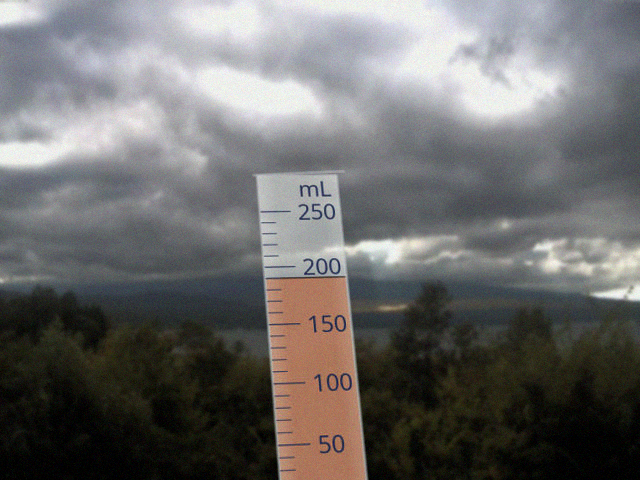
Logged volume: 190 mL
